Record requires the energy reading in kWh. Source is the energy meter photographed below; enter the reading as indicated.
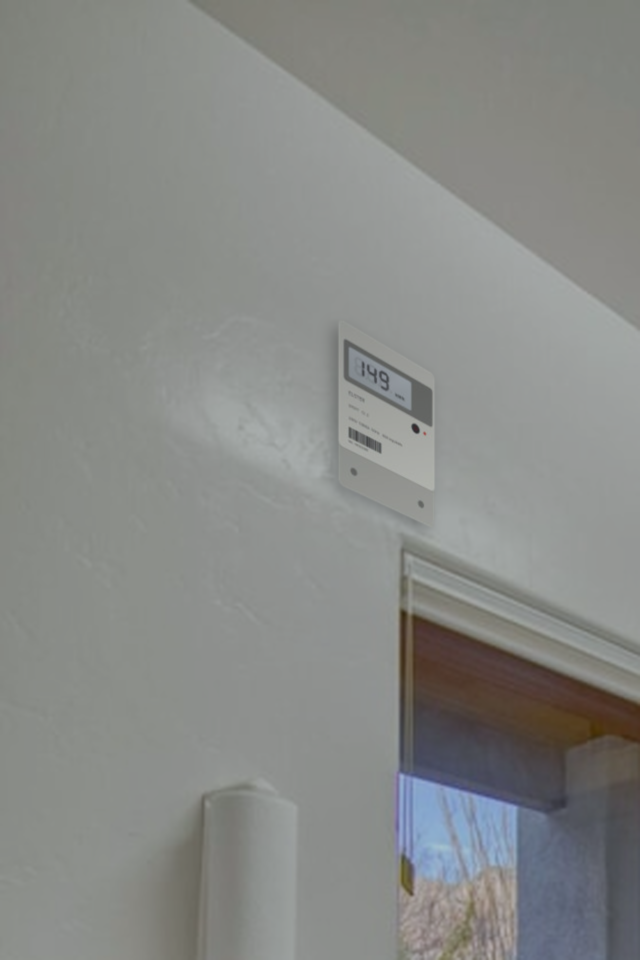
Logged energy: 149 kWh
